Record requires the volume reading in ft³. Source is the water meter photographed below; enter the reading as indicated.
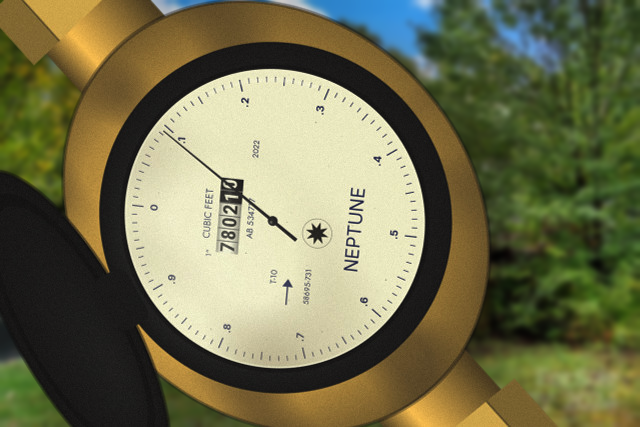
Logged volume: 780210.09 ft³
